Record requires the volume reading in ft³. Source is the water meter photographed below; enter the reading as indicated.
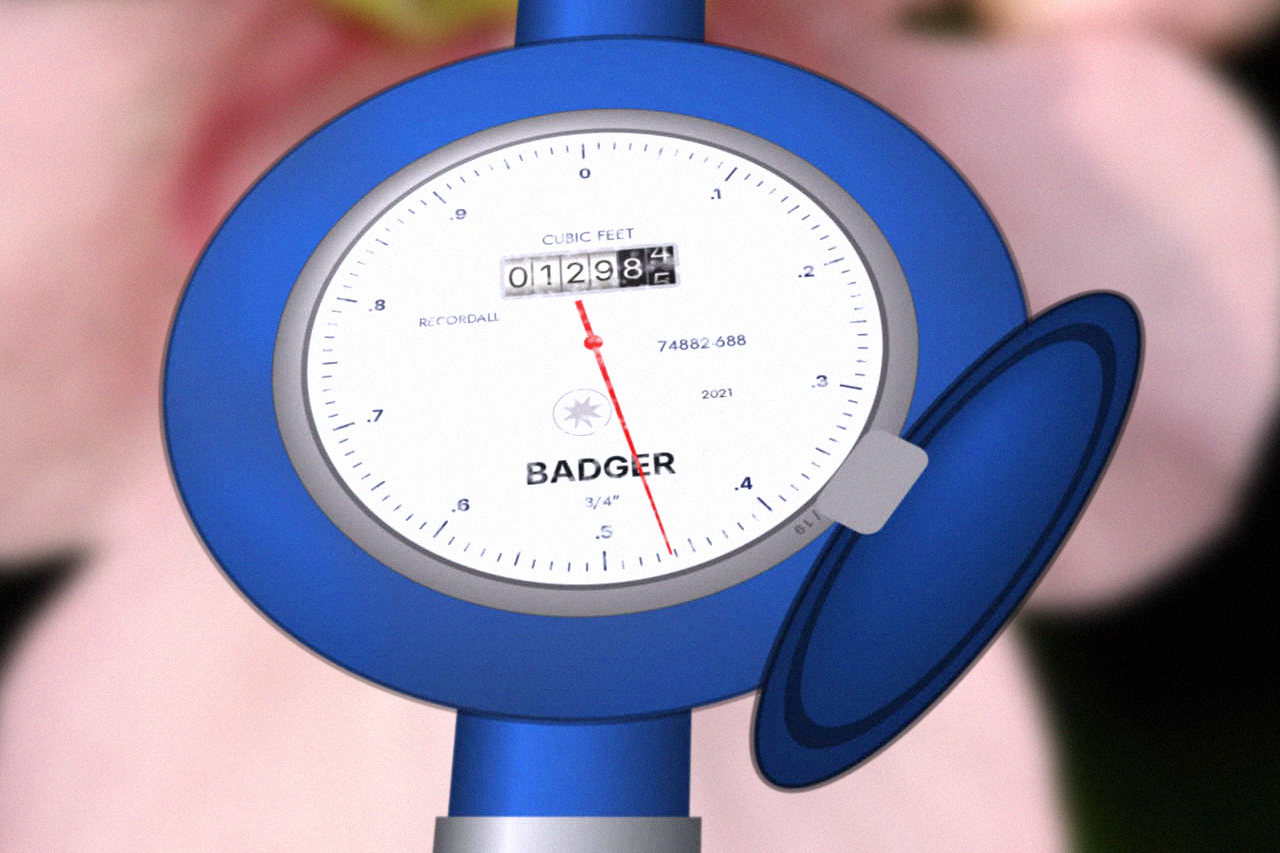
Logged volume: 12984.46 ft³
